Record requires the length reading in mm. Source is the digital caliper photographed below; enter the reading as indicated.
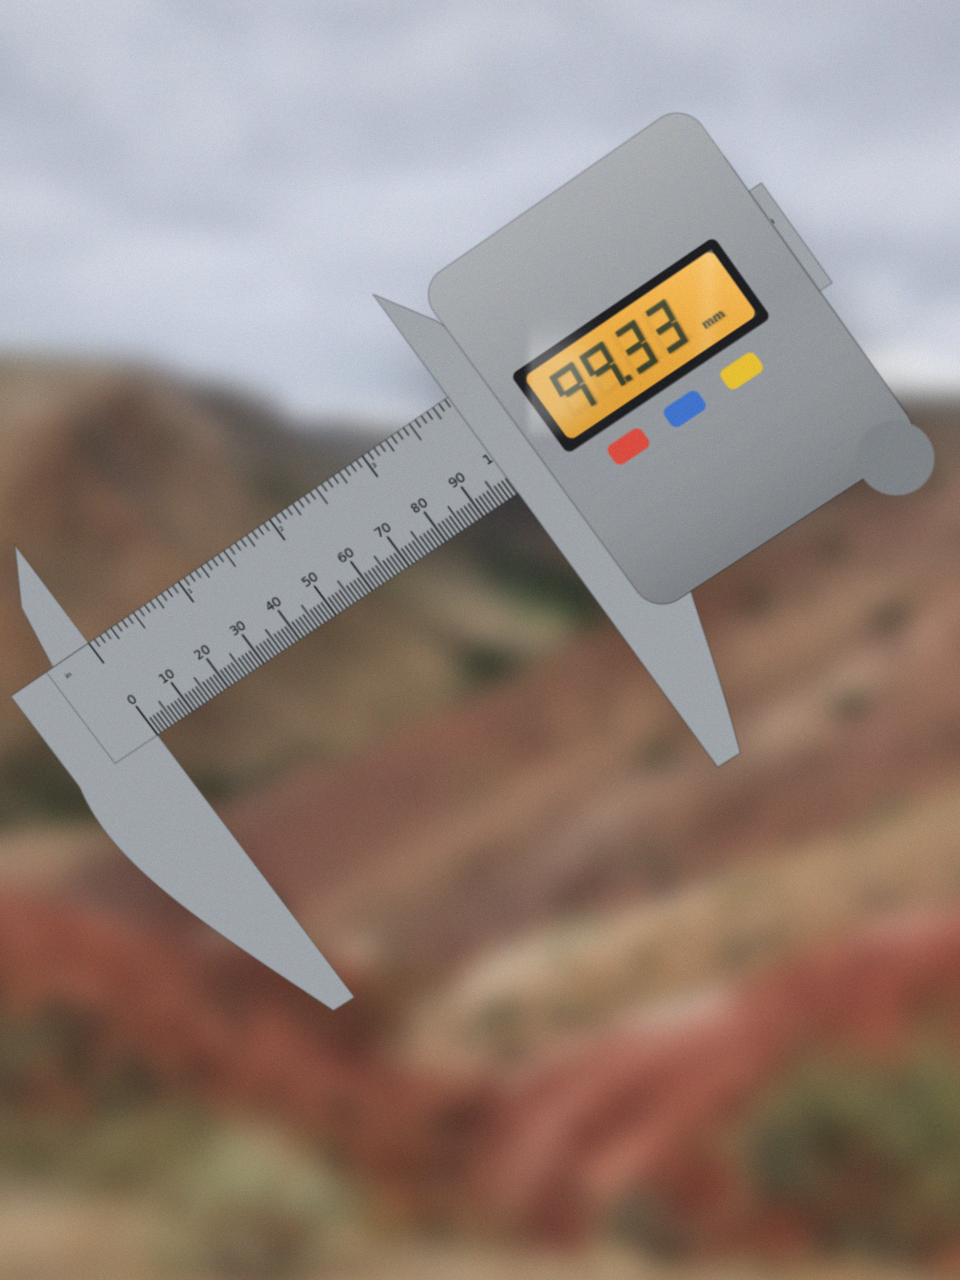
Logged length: 99.33 mm
